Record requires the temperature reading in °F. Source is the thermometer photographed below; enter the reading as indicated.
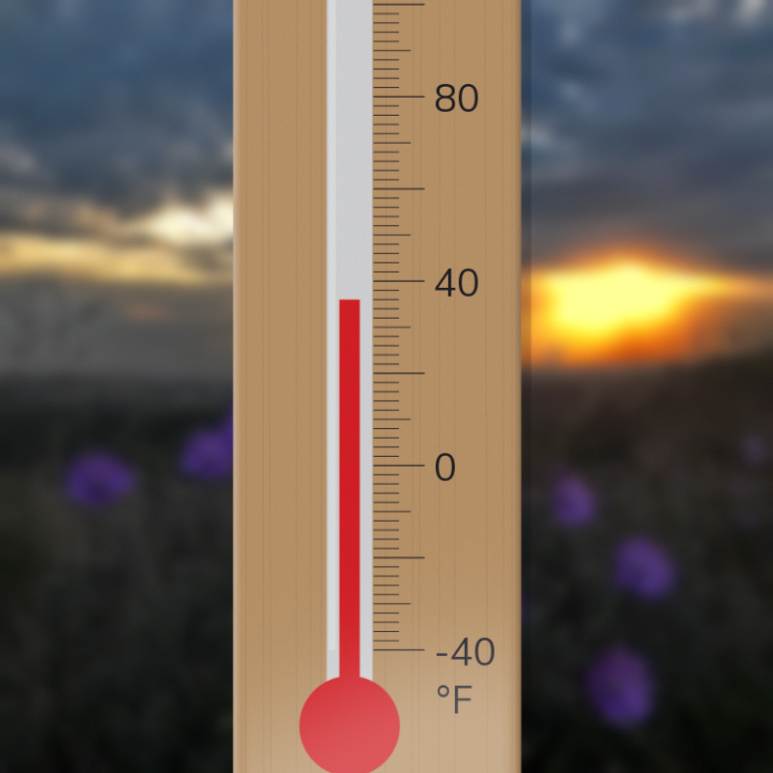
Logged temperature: 36 °F
